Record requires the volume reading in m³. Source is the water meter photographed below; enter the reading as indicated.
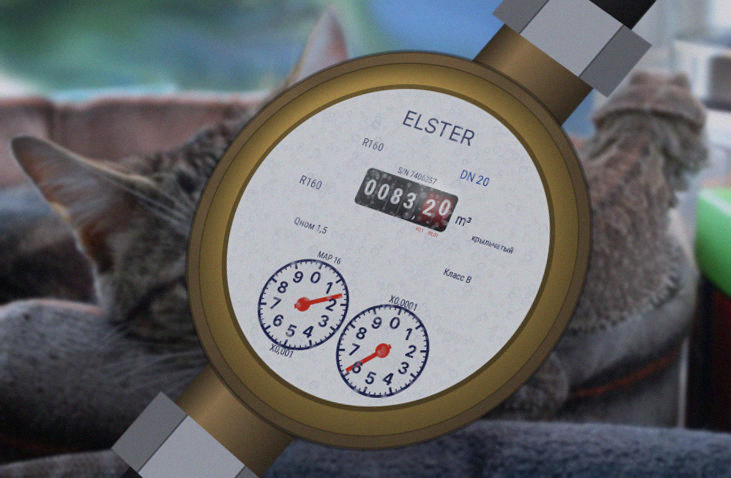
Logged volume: 83.2016 m³
